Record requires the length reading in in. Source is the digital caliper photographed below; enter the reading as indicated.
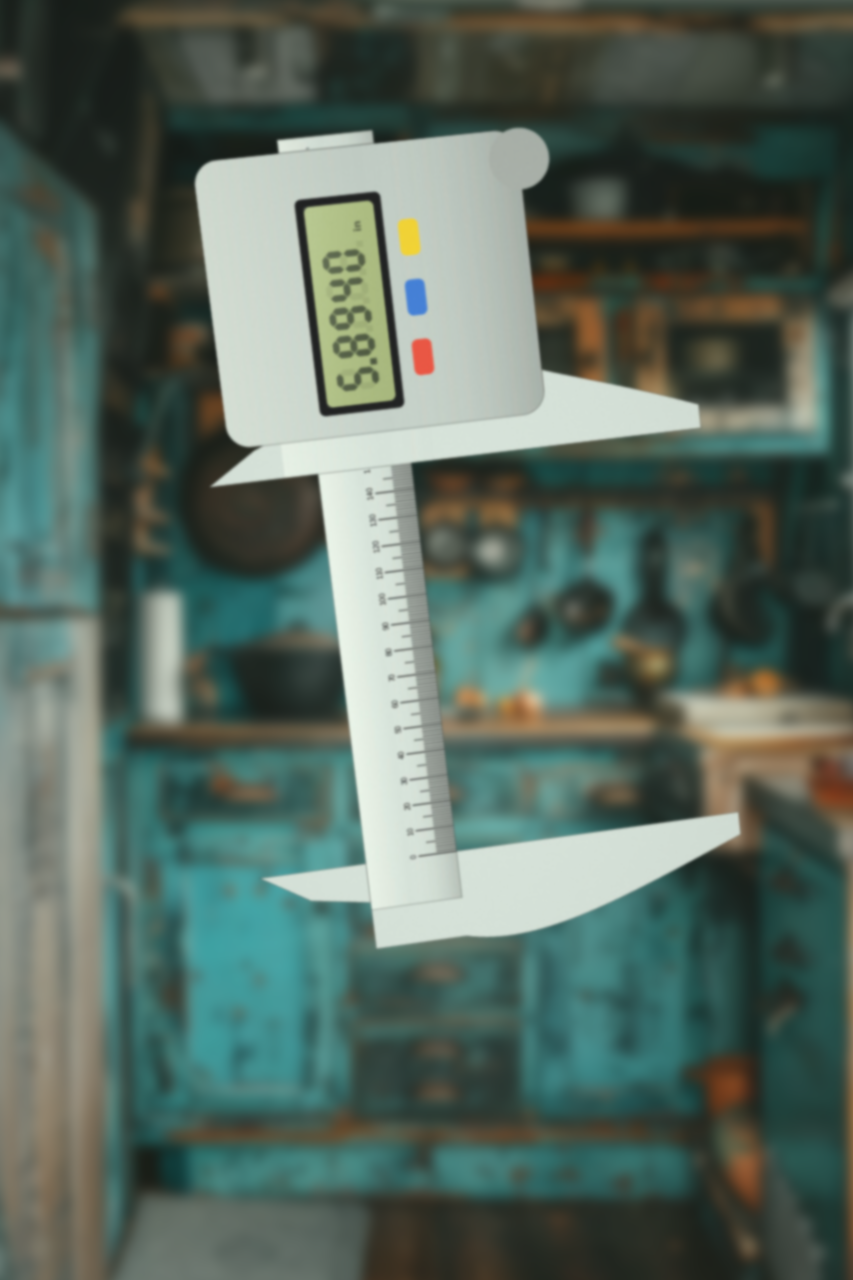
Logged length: 5.8940 in
